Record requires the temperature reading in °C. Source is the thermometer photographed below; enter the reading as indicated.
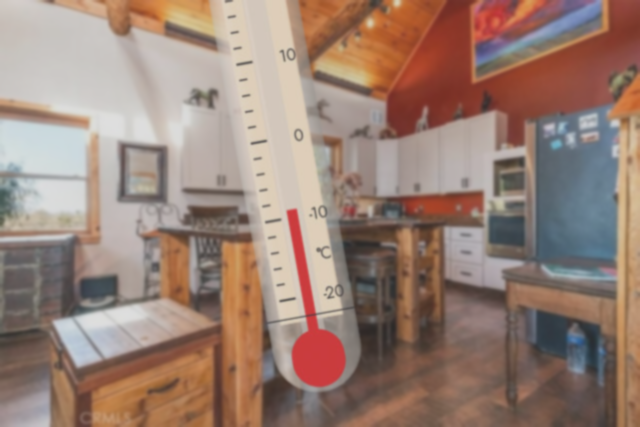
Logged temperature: -9 °C
